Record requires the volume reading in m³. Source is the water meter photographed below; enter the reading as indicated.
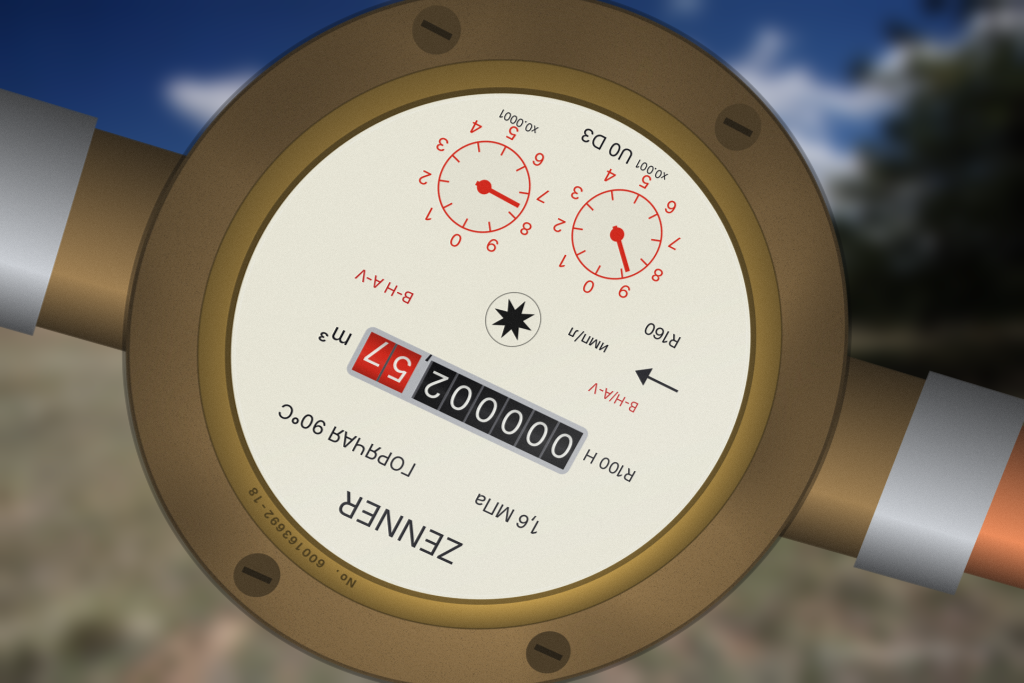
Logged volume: 2.5687 m³
